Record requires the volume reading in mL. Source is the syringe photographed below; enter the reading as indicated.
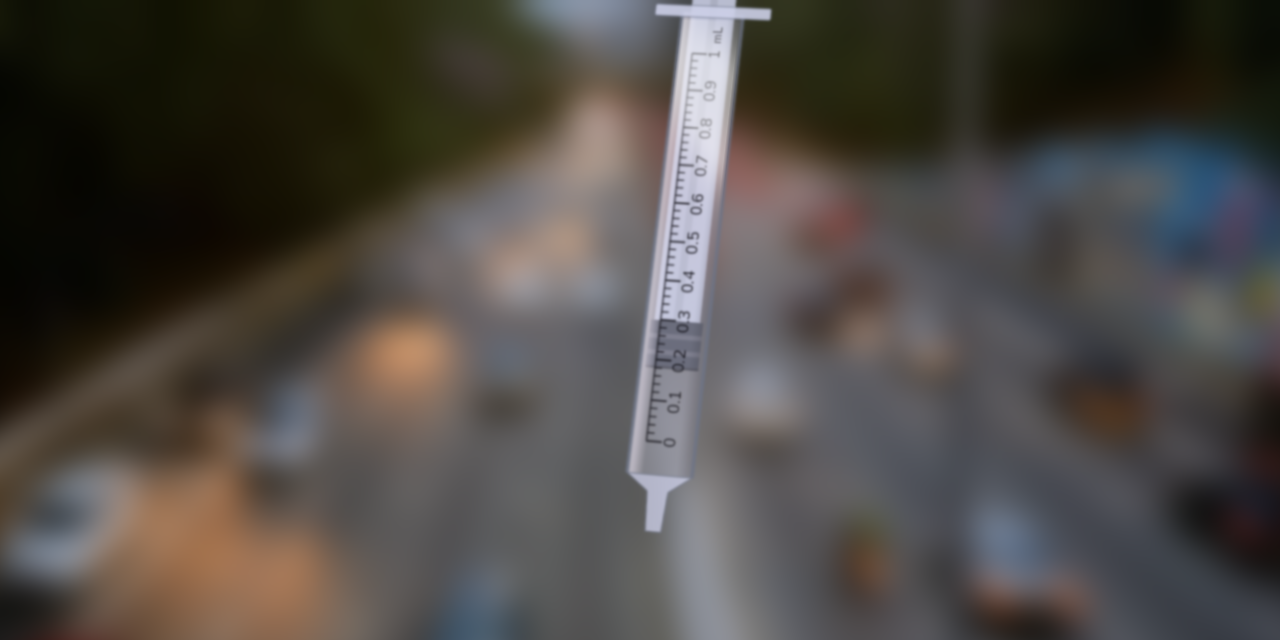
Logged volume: 0.18 mL
